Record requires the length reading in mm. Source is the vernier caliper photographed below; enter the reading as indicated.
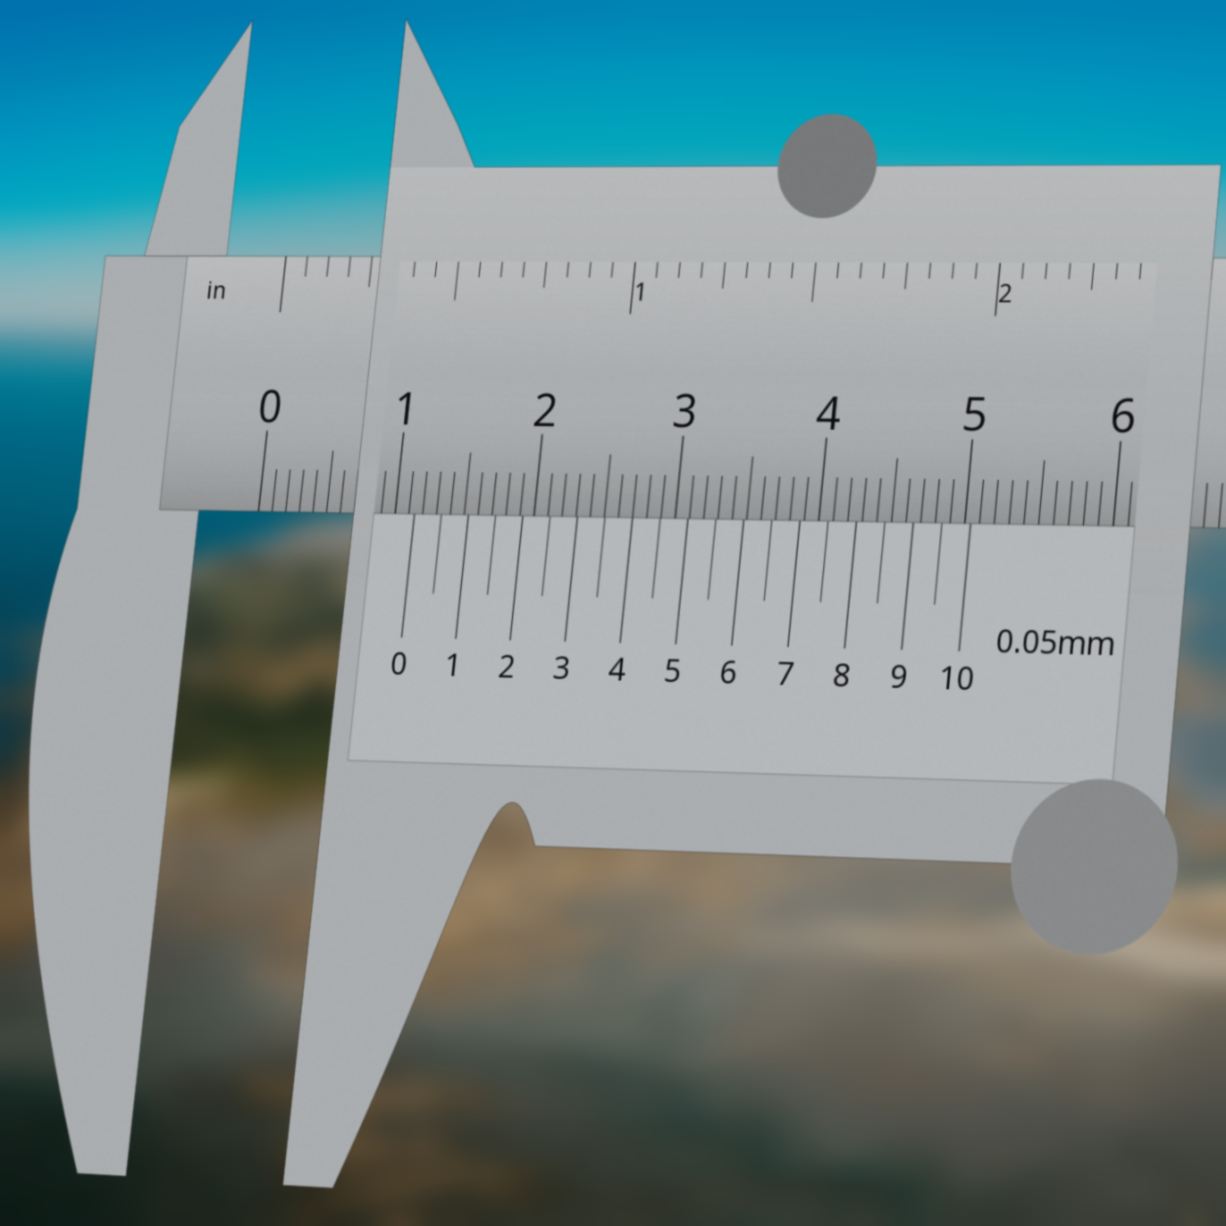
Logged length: 11.4 mm
